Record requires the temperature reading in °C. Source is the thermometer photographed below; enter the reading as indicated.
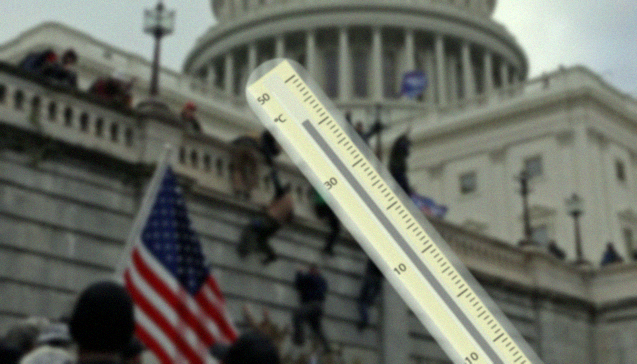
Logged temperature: 42 °C
